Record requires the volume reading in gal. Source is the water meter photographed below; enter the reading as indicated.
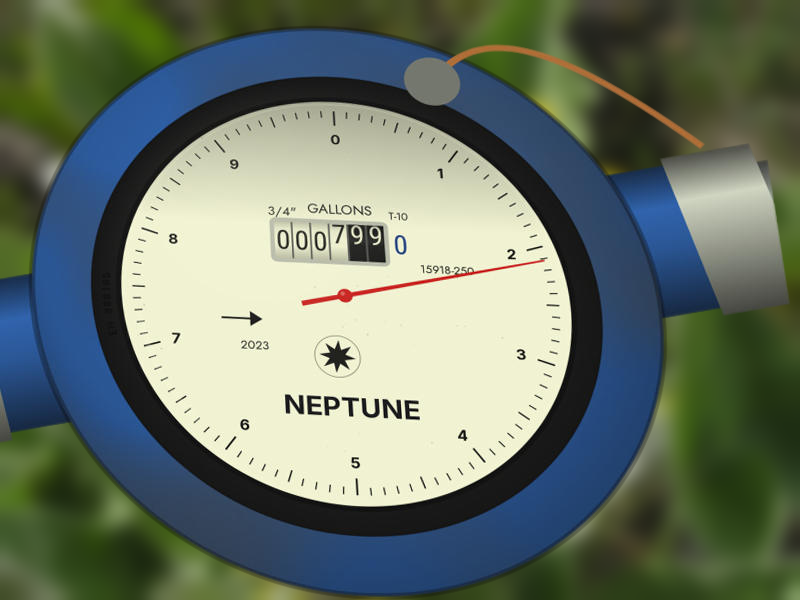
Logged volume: 7992.1 gal
